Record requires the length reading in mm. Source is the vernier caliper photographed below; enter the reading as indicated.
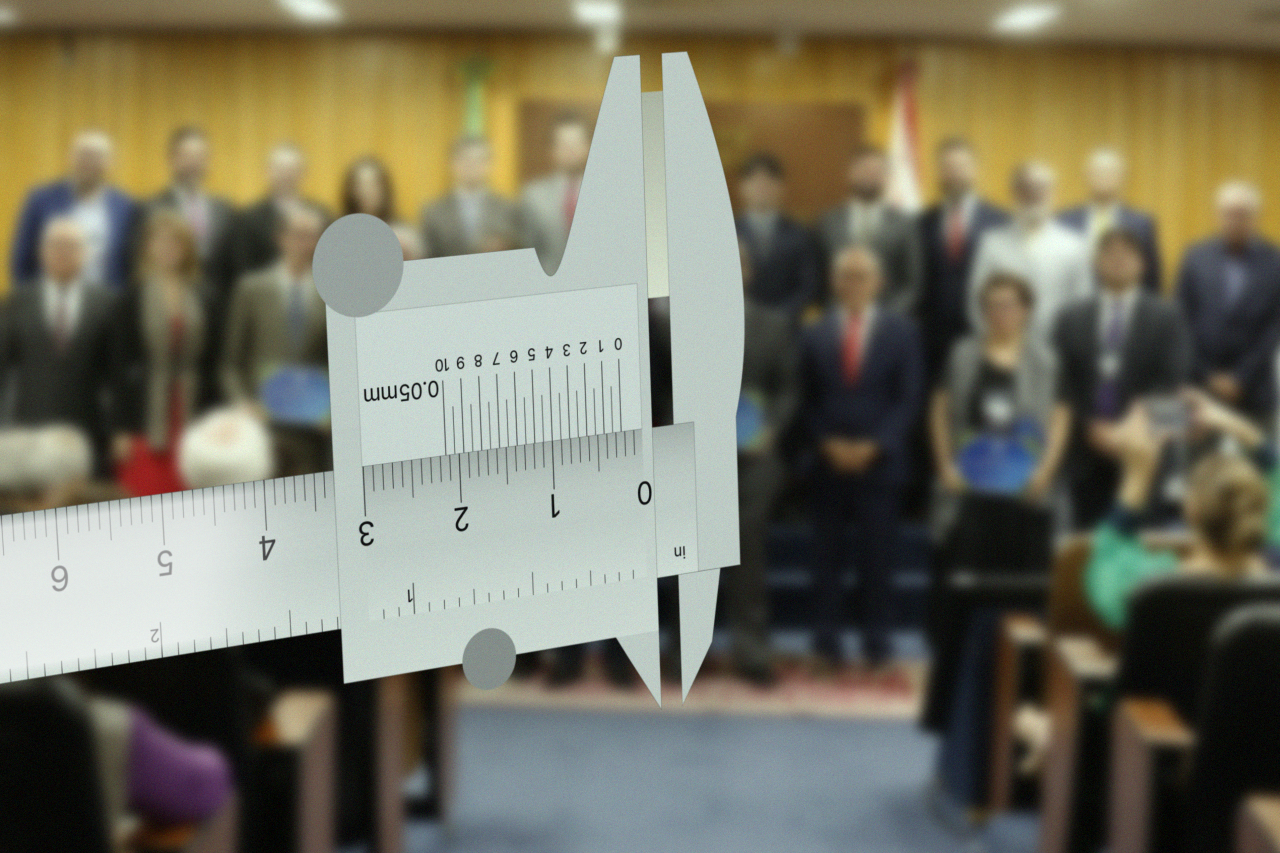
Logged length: 2.4 mm
